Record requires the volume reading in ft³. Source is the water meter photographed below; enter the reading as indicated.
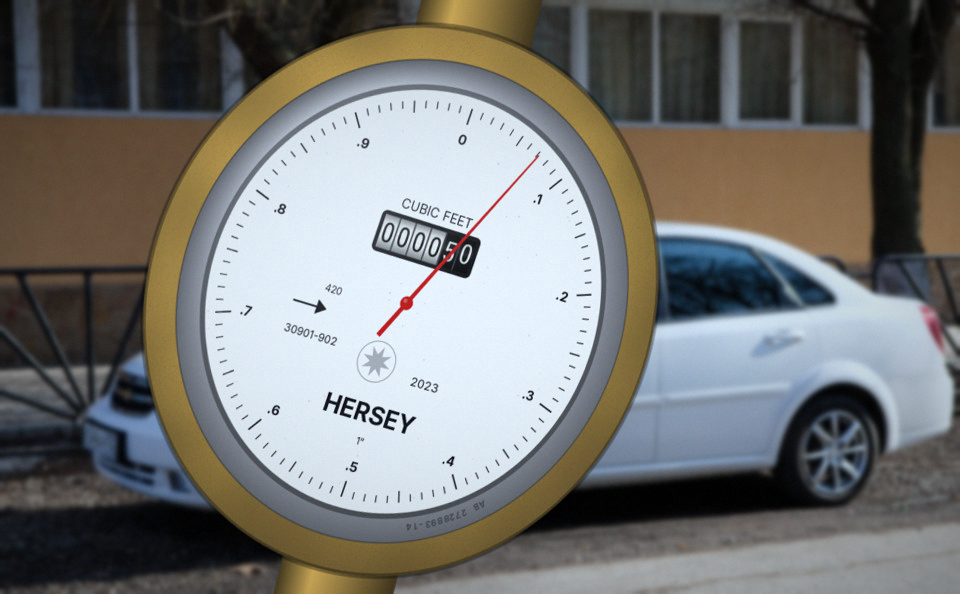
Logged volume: 50.07 ft³
